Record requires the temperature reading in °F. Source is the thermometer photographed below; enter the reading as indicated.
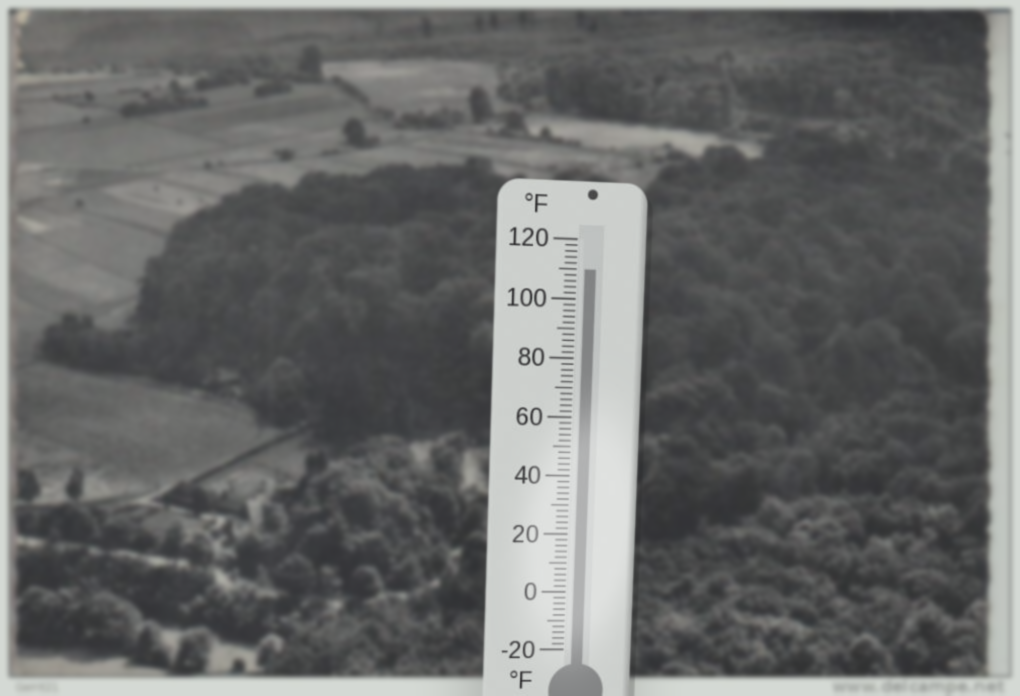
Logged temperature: 110 °F
